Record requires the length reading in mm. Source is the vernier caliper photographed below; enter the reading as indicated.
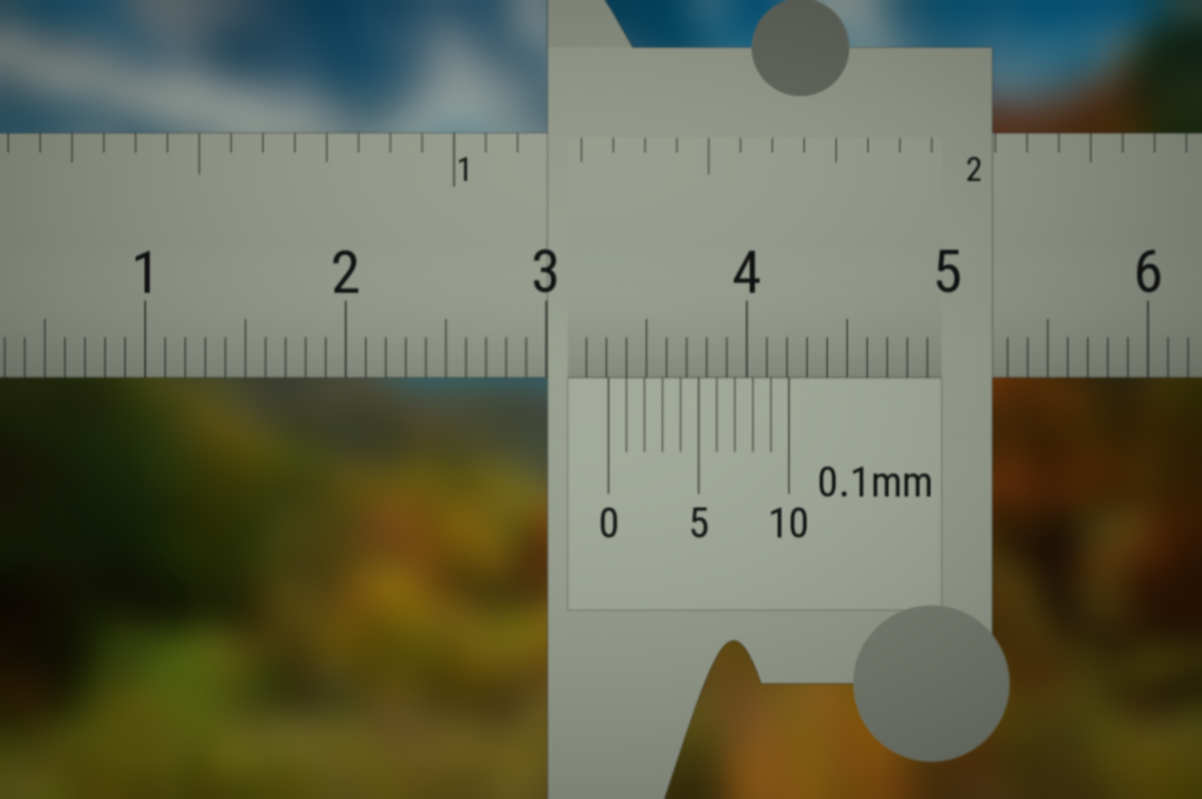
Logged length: 33.1 mm
